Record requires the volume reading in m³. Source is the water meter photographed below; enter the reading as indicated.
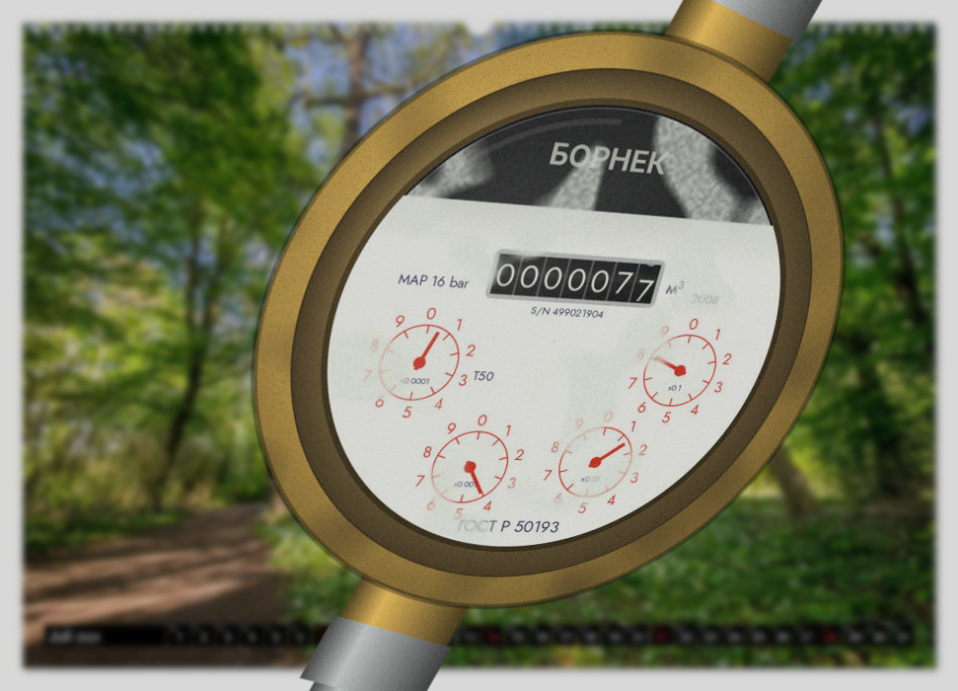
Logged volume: 76.8140 m³
